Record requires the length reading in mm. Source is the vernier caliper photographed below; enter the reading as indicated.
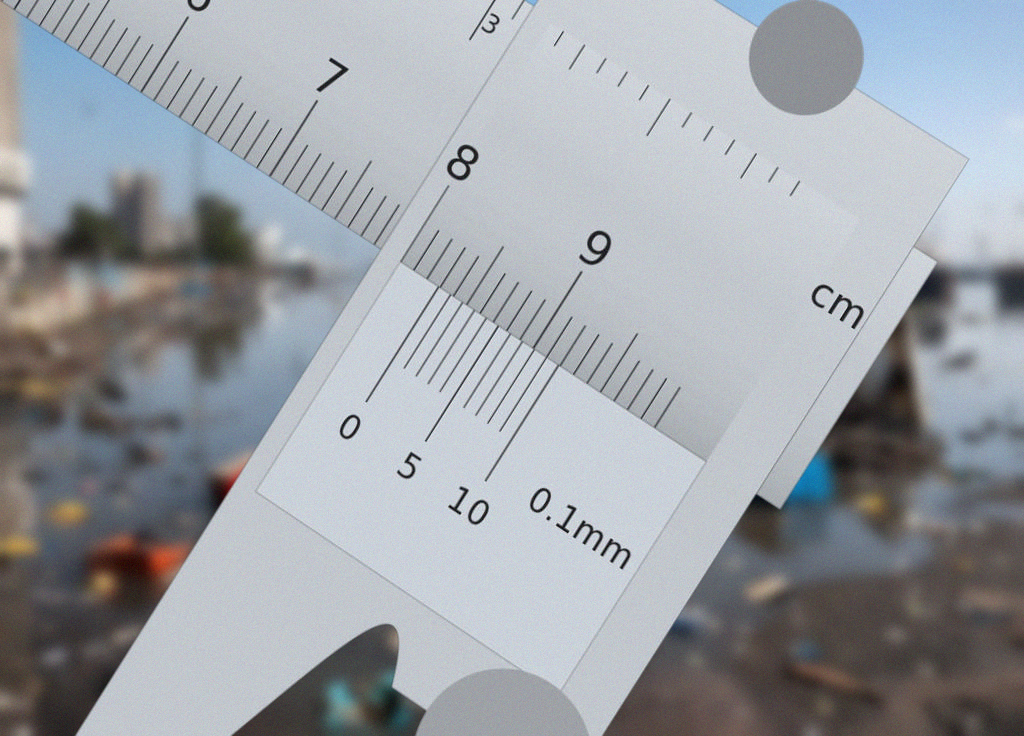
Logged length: 82.9 mm
